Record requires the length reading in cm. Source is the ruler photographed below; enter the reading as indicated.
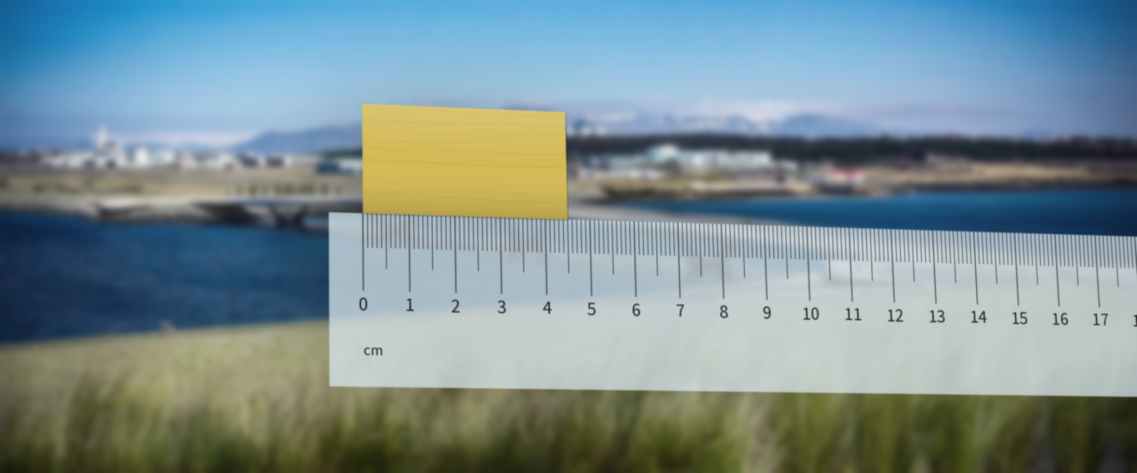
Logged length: 4.5 cm
